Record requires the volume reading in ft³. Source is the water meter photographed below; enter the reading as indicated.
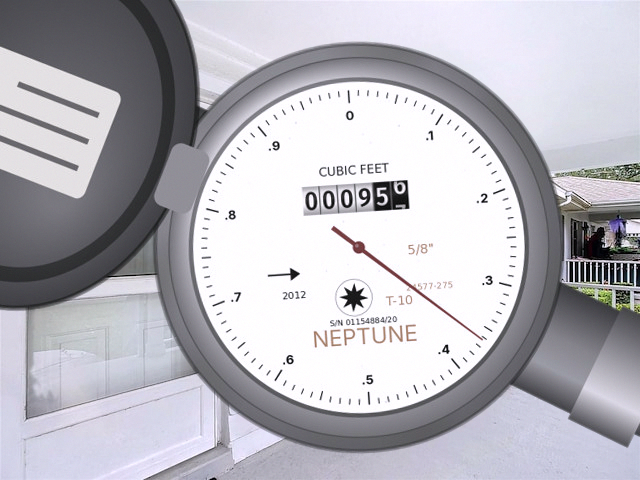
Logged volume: 956.36 ft³
